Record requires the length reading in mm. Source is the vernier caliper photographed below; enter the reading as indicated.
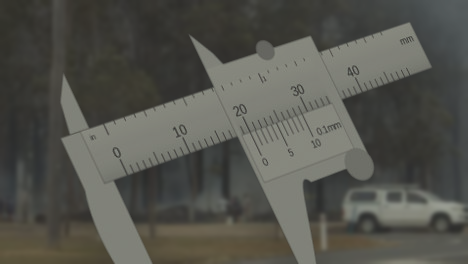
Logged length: 20.0 mm
